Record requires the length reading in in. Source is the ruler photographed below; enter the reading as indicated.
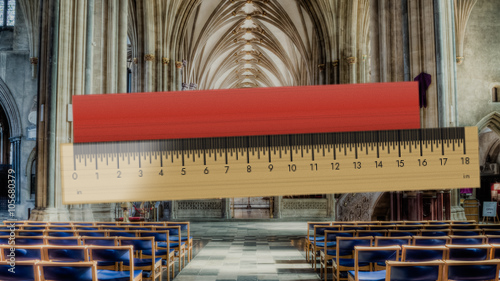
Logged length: 16 in
